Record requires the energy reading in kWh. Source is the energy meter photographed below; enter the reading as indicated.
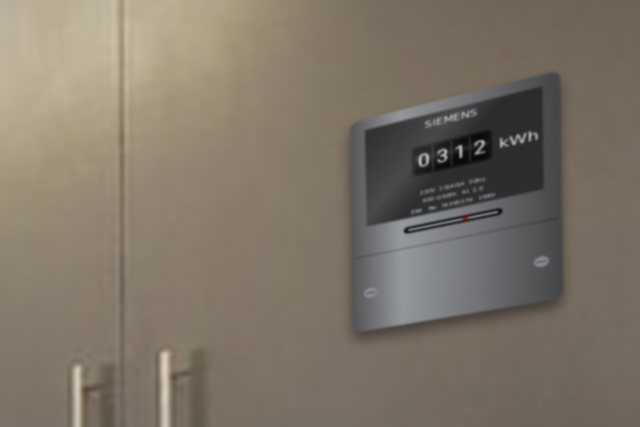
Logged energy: 312 kWh
